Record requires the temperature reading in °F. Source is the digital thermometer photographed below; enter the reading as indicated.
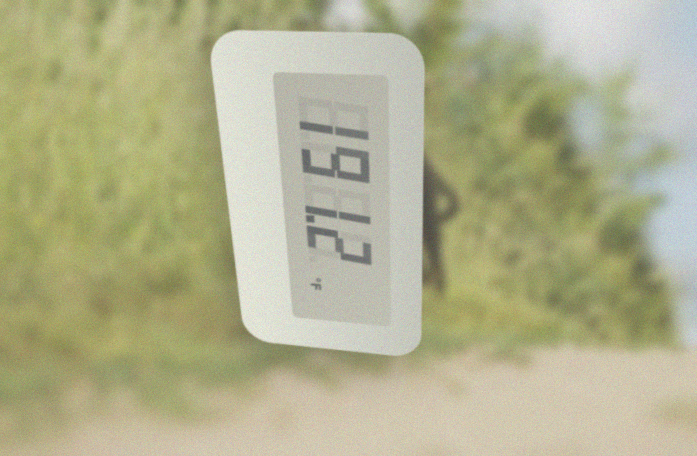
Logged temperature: 191.2 °F
